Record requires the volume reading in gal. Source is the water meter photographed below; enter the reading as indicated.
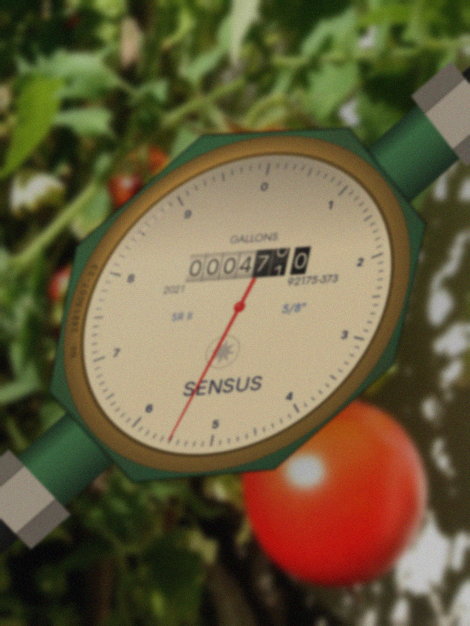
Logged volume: 4705.5 gal
